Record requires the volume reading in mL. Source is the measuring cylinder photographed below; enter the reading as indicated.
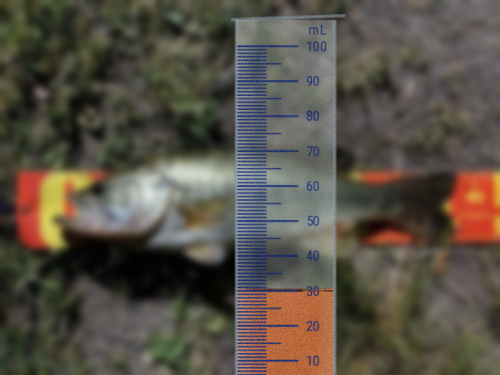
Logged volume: 30 mL
